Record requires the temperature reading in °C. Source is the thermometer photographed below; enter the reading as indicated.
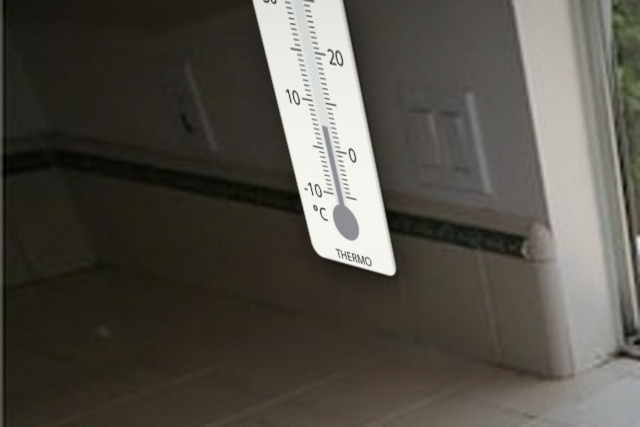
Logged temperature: 5 °C
